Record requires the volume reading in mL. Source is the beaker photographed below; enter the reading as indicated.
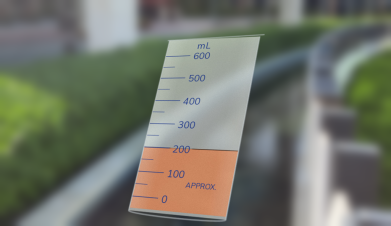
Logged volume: 200 mL
